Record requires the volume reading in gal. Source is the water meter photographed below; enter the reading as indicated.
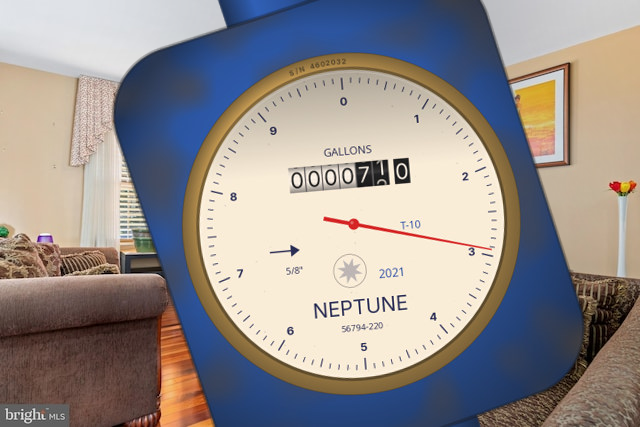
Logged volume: 712.9 gal
